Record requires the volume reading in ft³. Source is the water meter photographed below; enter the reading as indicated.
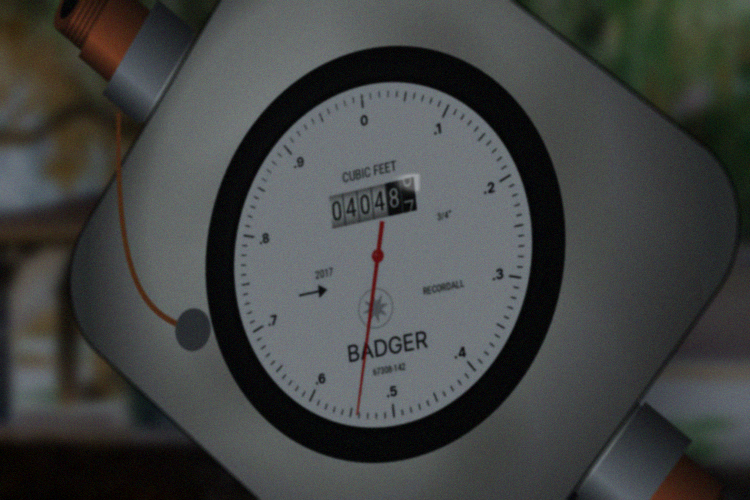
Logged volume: 40486.54 ft³
